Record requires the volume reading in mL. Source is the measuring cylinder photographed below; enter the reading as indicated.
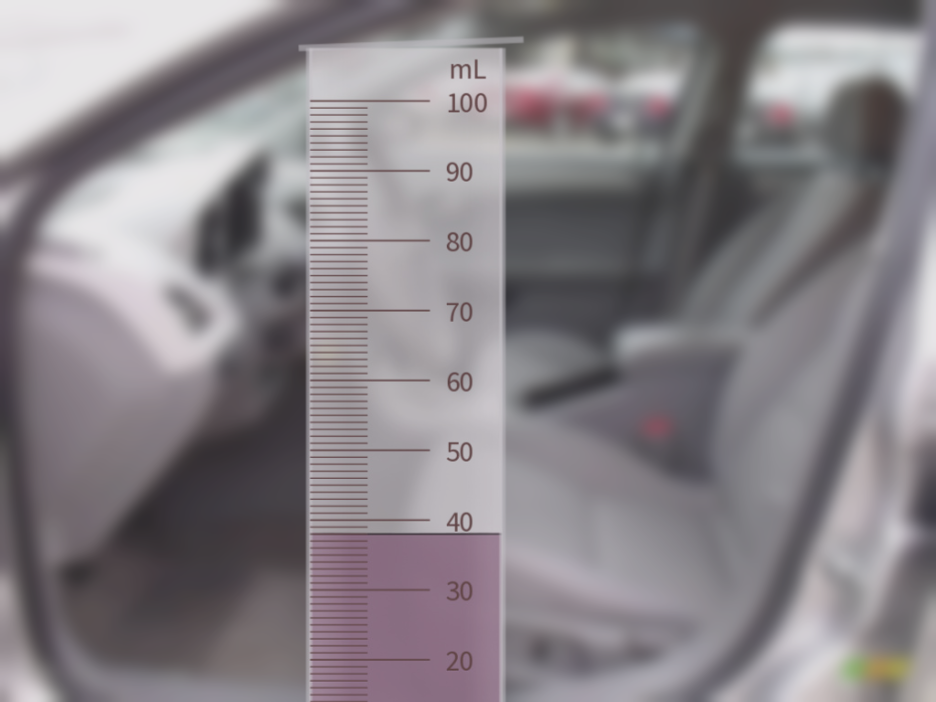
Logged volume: 38 mL
